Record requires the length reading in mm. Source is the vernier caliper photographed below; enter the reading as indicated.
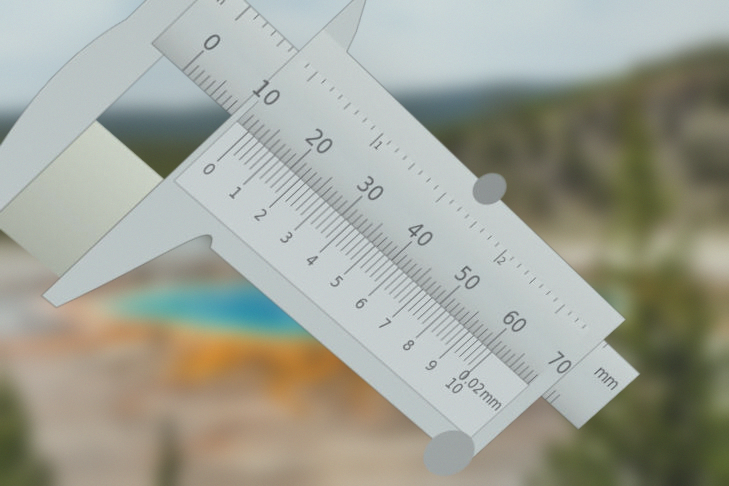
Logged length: 12.2 mm
